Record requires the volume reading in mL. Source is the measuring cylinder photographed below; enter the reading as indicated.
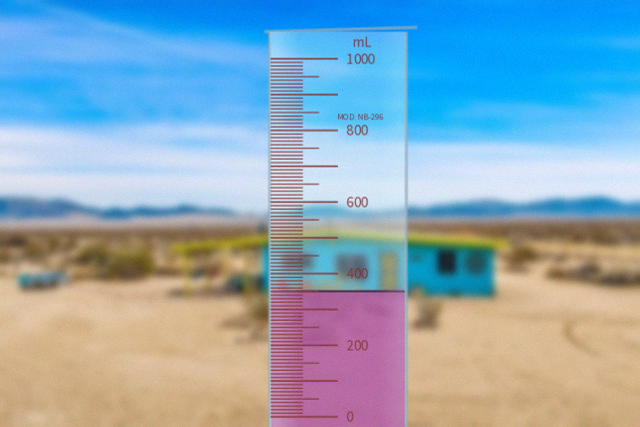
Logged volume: 350 mL
